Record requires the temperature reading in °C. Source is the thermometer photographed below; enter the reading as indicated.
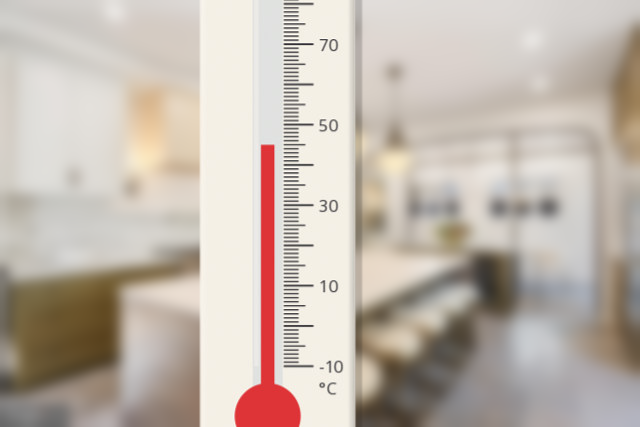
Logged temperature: 45 °C
